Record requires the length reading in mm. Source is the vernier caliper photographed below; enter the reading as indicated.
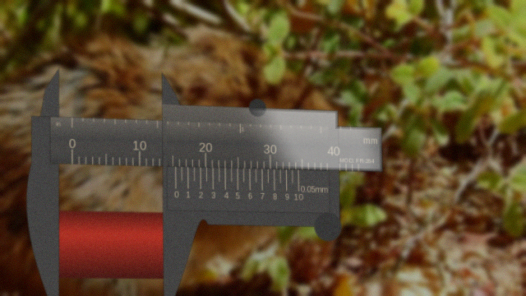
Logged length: 15.4 mm
